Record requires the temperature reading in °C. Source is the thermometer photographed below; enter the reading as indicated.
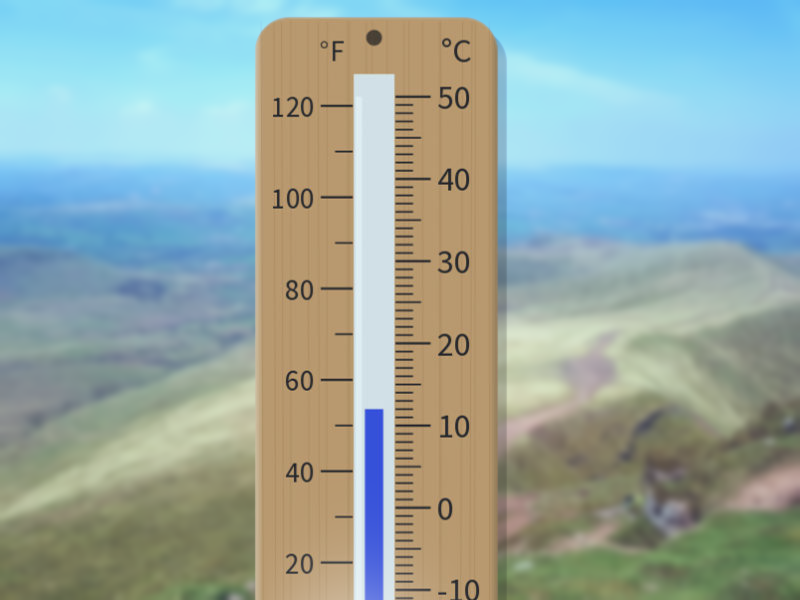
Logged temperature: 12 °C
